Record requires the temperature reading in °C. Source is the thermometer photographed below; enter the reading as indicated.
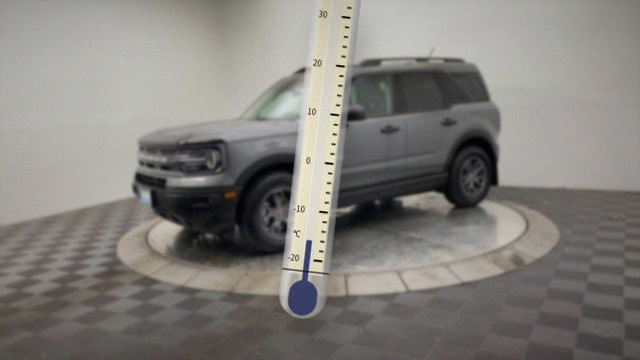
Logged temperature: -16 °C
